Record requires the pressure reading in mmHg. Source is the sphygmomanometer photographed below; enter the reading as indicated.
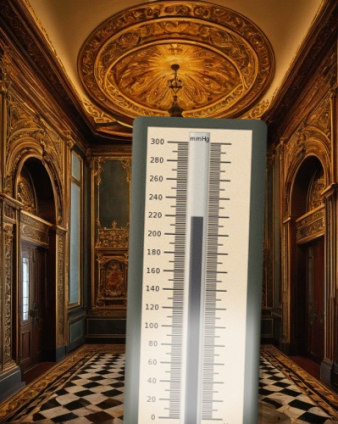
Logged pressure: 220 mmHg
